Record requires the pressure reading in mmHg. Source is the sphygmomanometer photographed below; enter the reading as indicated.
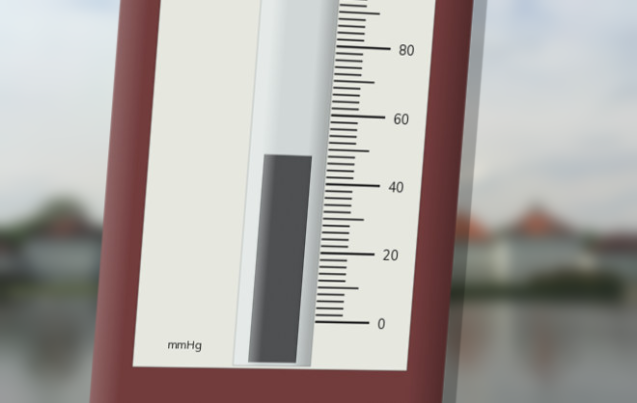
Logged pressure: 48 mmHg
